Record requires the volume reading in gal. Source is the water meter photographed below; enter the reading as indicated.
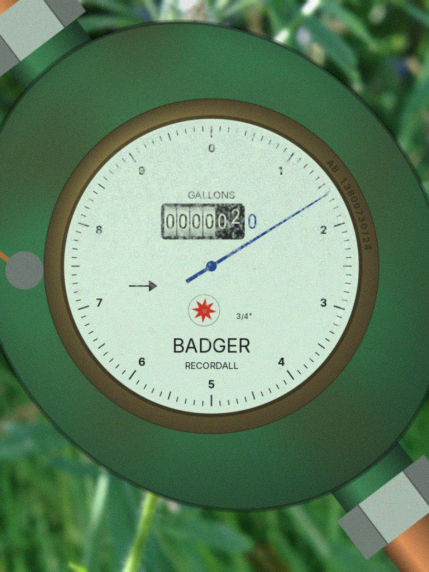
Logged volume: 21.6 gal
